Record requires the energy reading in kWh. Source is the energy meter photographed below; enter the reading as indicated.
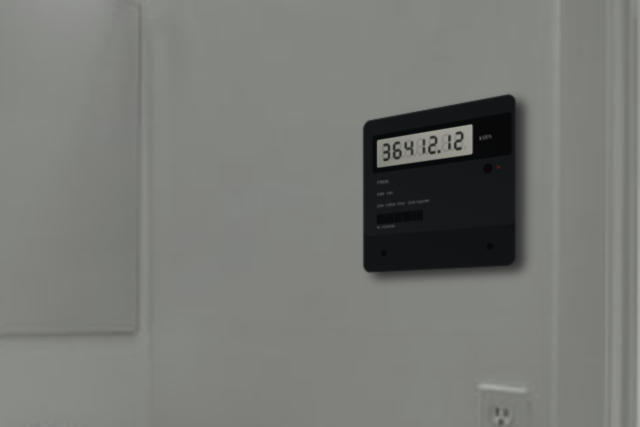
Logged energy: 36412.12 kWh
